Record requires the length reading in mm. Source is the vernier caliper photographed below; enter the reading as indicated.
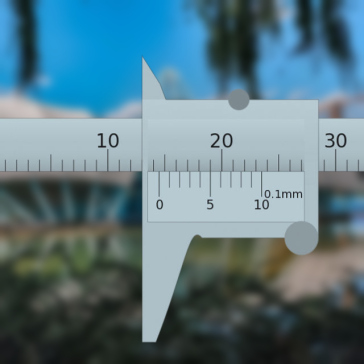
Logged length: 14.5 mm
